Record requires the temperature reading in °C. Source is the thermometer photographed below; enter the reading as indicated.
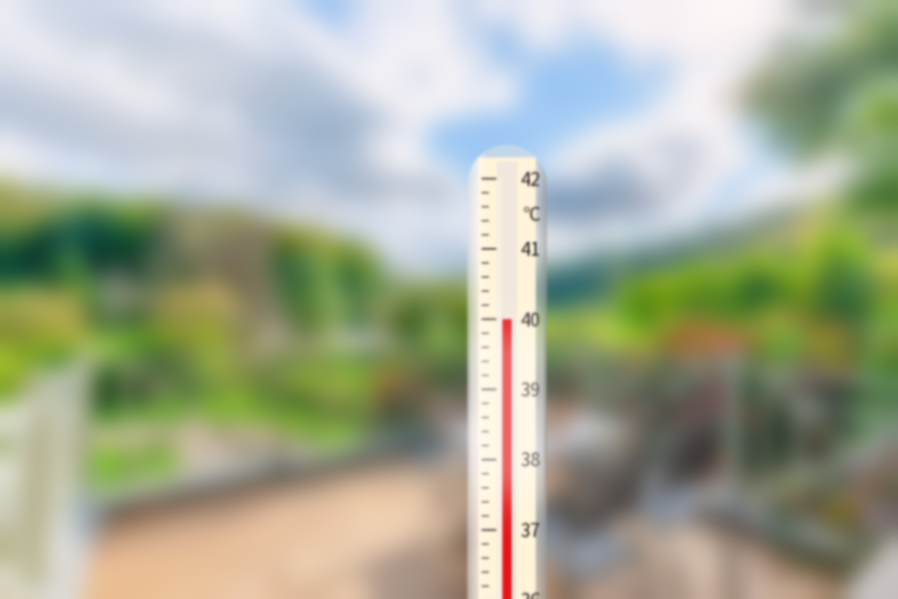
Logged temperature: 40 °C
